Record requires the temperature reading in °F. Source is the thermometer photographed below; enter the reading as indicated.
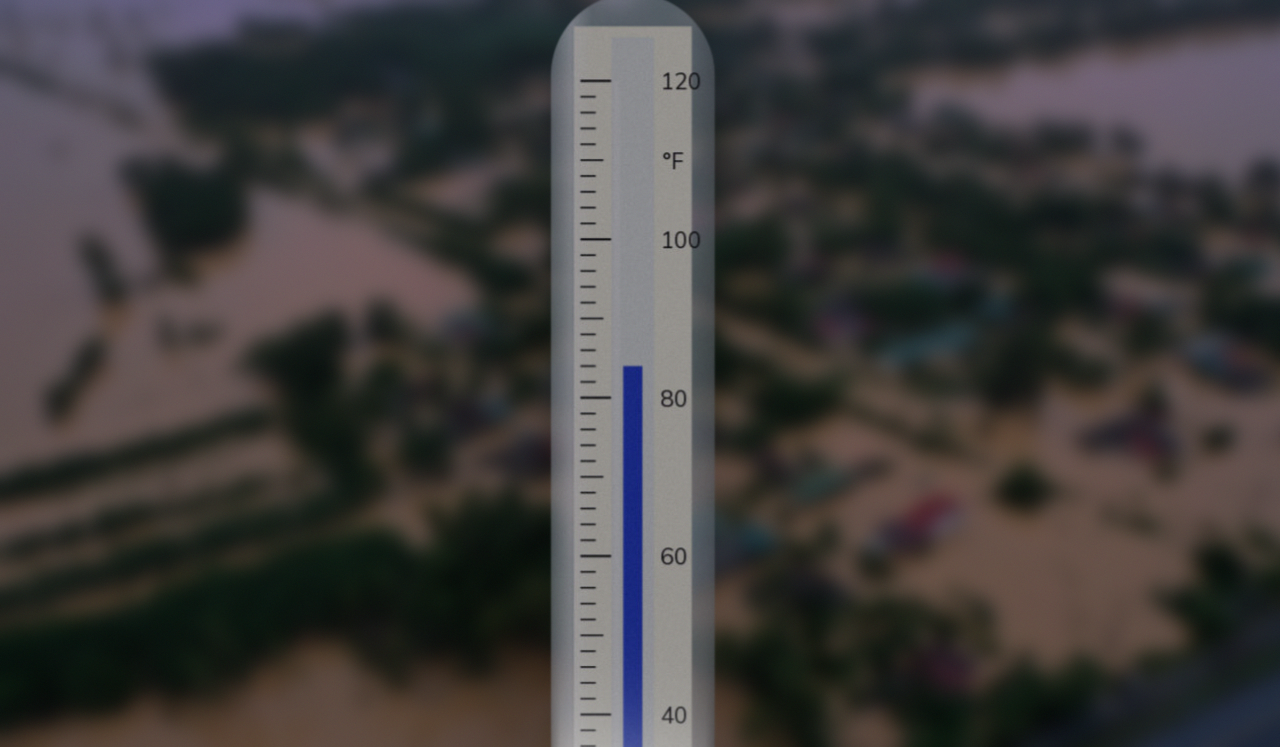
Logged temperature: 84 °F
